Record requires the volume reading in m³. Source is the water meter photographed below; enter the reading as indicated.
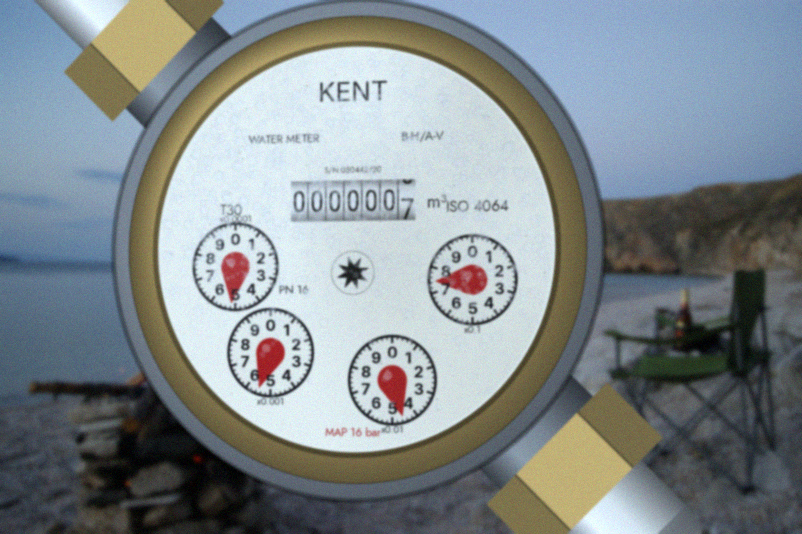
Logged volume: 6.7455 m³
